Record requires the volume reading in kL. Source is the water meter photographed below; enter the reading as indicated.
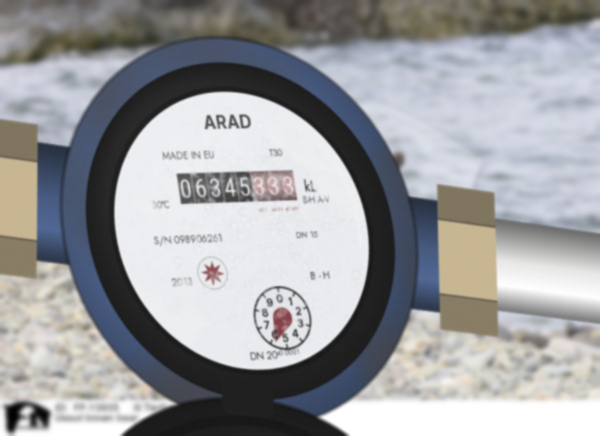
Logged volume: 6345.3335 kL
